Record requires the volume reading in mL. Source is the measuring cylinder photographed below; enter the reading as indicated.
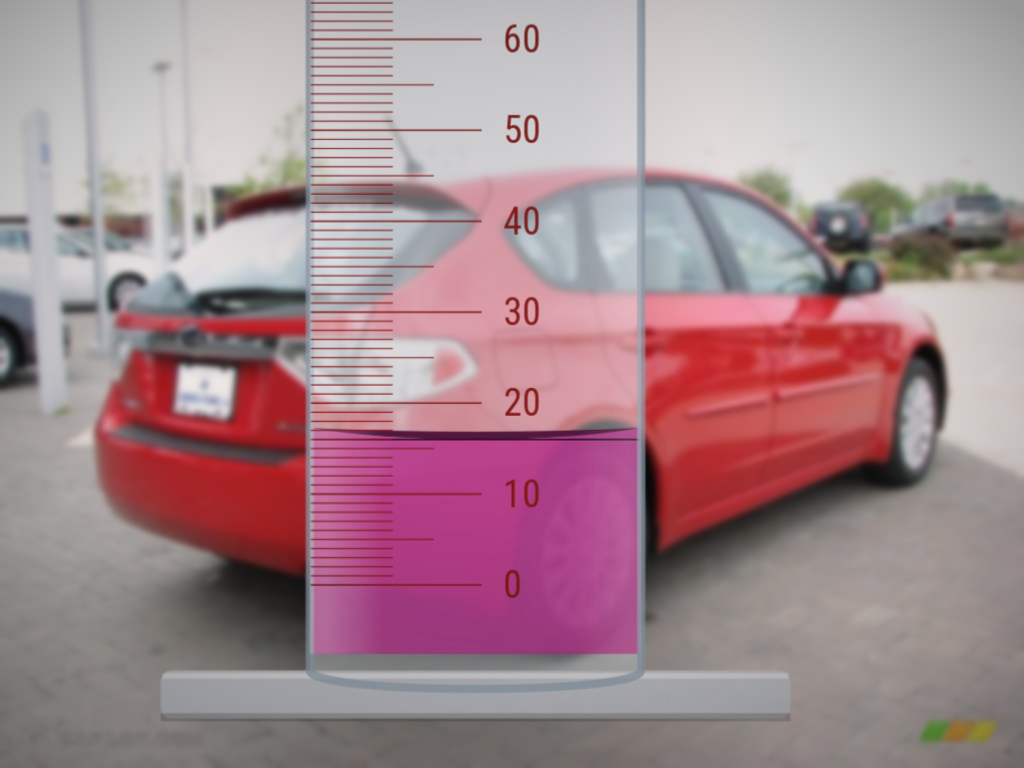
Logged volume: 16 mL
